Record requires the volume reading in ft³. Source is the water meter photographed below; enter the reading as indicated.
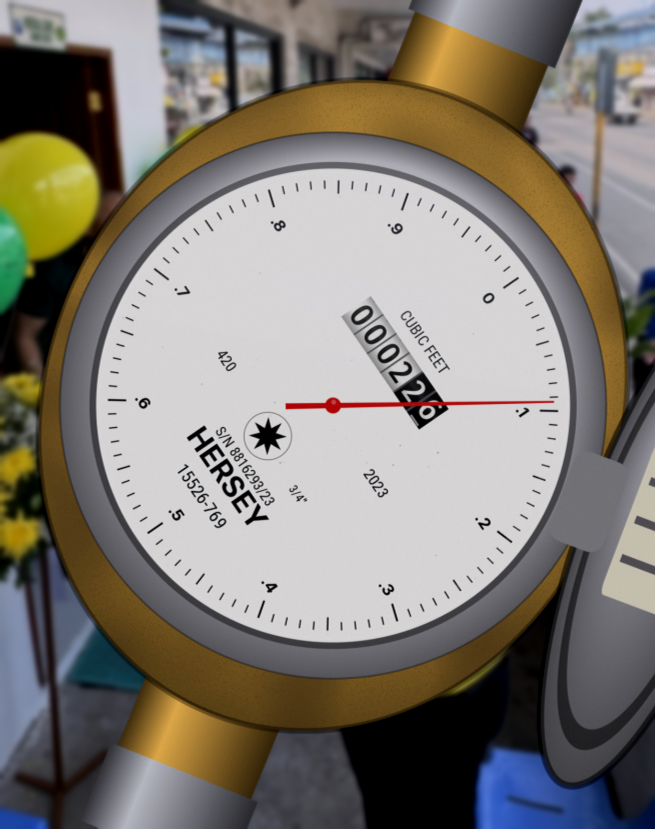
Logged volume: 226.09 ft³
